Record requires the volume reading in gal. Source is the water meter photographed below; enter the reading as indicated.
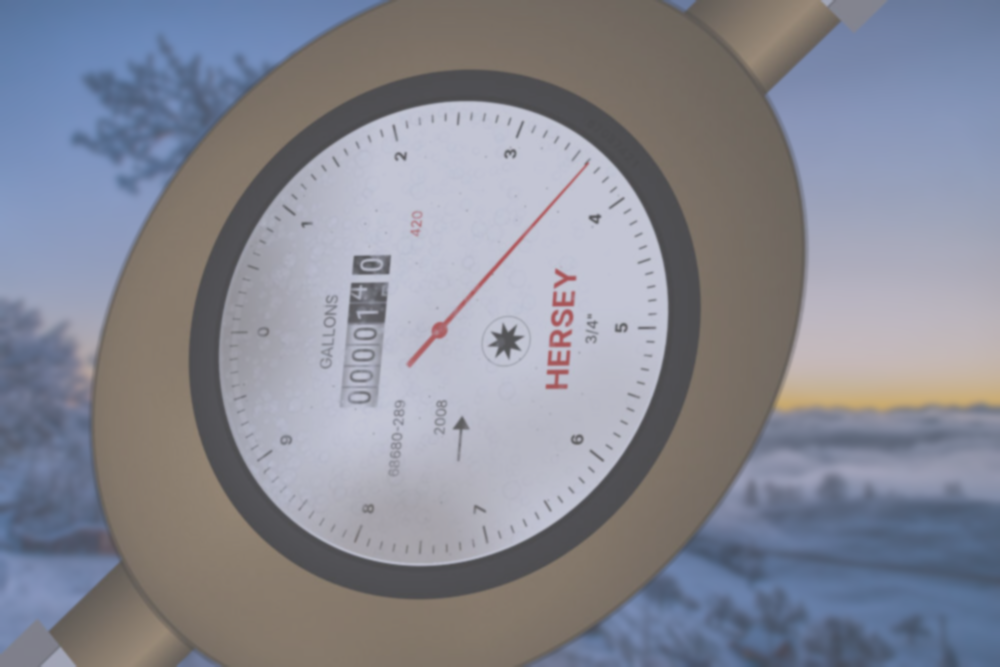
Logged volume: 143.6 gal
